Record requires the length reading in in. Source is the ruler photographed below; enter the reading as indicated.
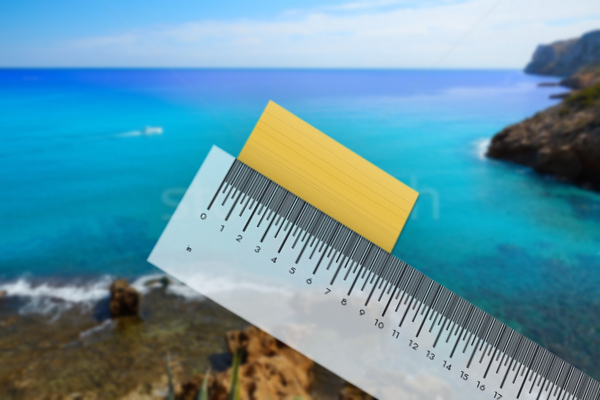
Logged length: 9 in
